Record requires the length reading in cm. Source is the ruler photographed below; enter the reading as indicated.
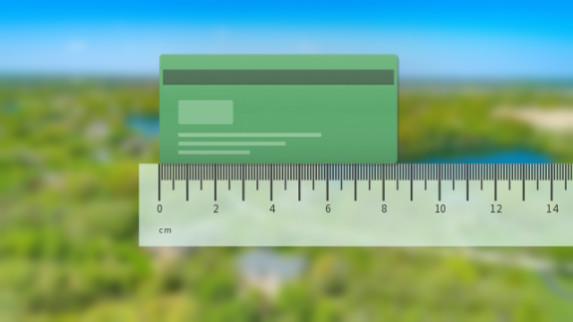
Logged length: 8.5 cm
